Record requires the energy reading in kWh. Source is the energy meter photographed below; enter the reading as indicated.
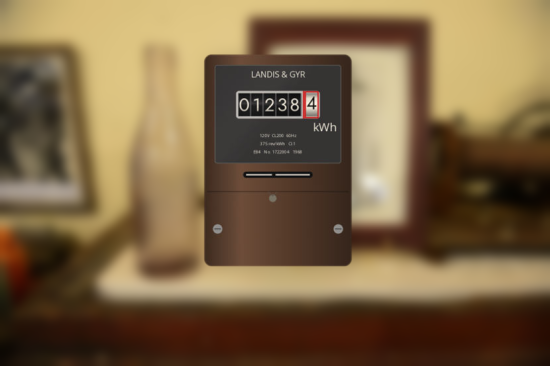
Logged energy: 1238.4 kWh
